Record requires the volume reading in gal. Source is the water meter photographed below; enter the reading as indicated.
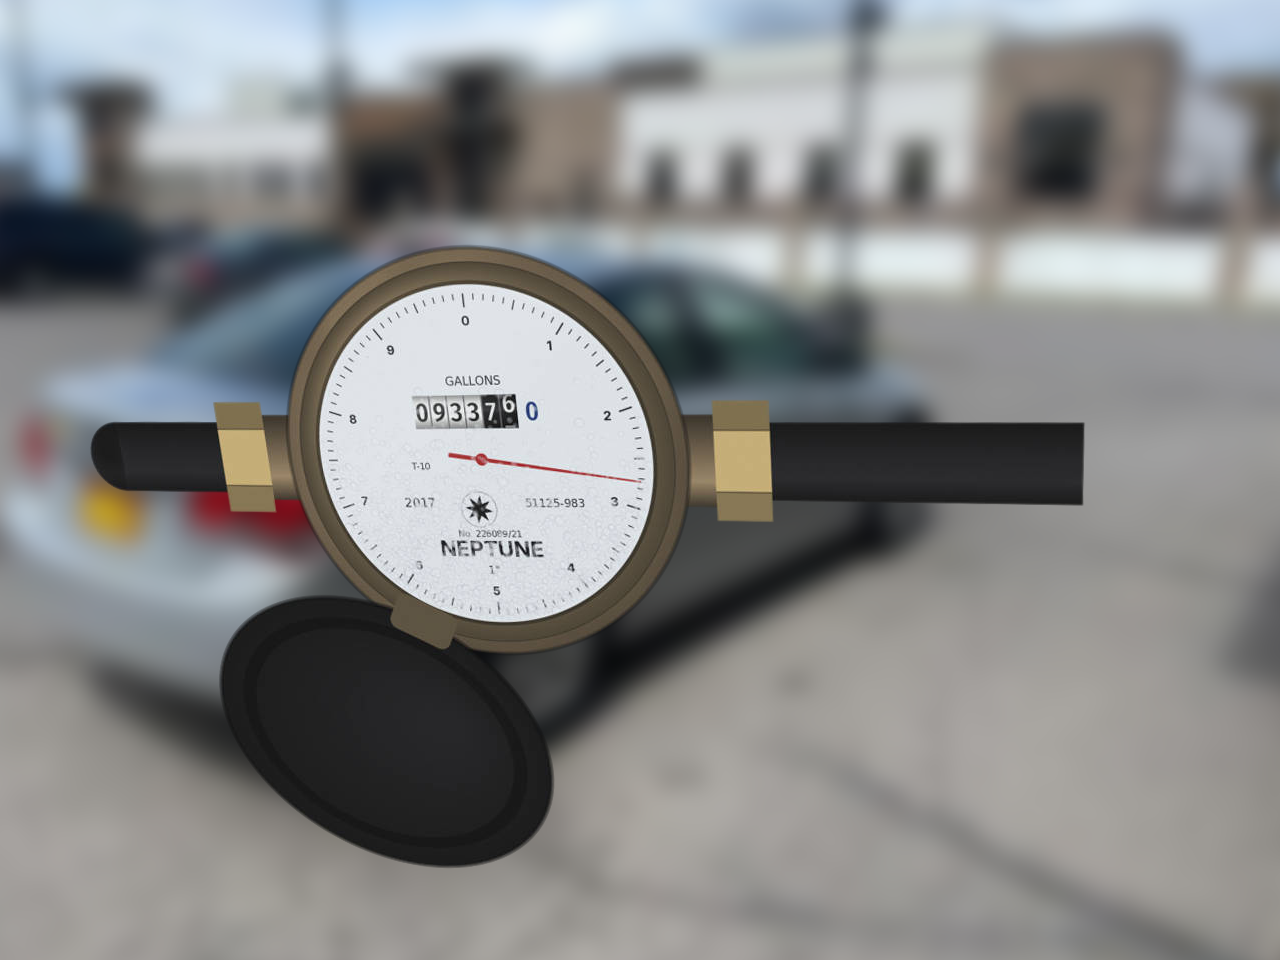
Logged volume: 933762.7 gal
